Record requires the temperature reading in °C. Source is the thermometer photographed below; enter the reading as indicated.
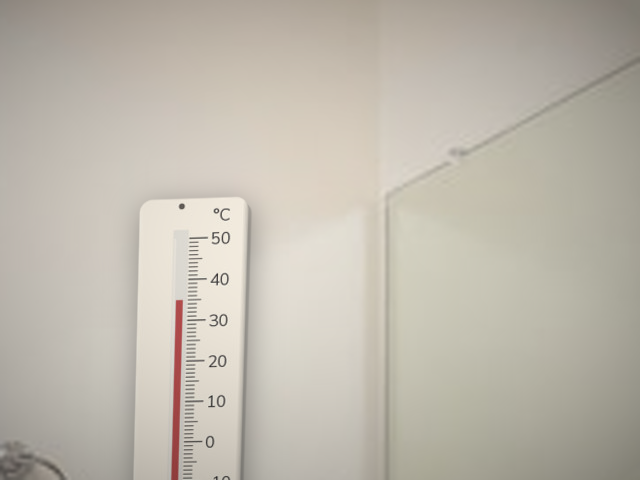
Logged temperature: 35 °C
